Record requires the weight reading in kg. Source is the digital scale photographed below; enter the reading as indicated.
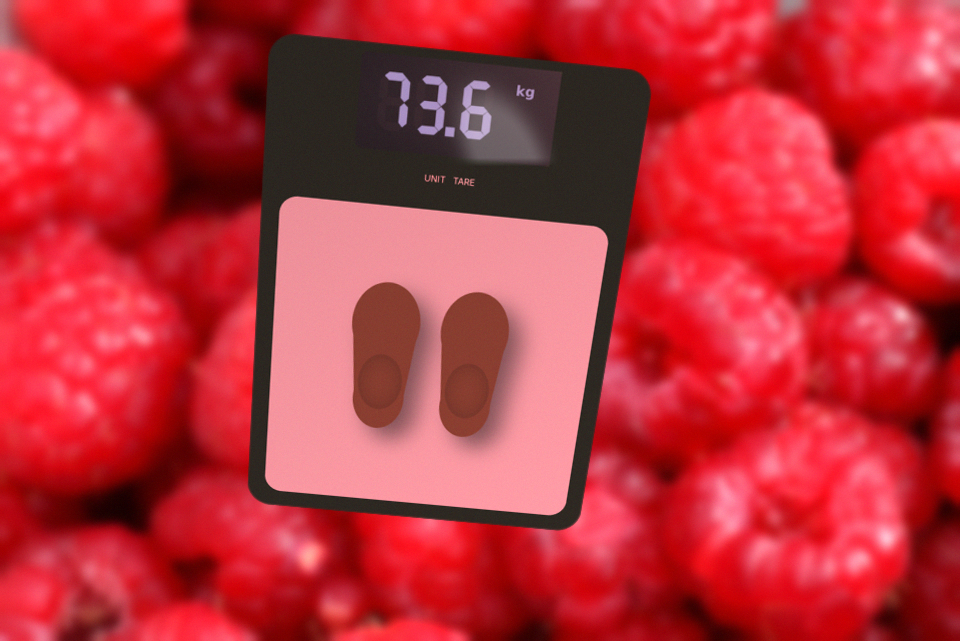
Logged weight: 73.6 kg
